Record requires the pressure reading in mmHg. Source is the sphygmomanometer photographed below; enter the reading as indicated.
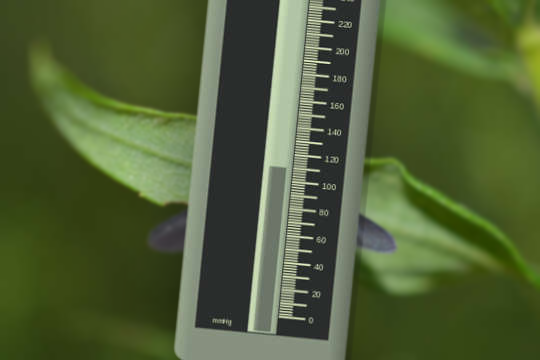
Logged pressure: 110 mmHg
